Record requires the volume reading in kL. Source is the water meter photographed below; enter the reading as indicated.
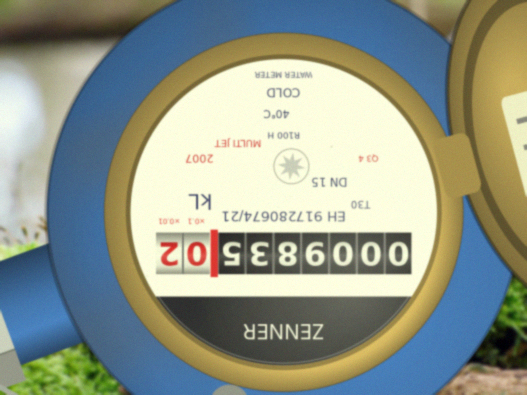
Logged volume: 9835.02 kL
